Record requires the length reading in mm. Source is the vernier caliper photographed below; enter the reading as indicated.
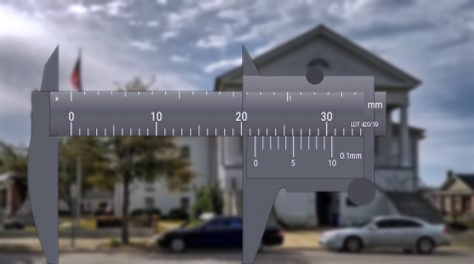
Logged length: 21.6 mm
